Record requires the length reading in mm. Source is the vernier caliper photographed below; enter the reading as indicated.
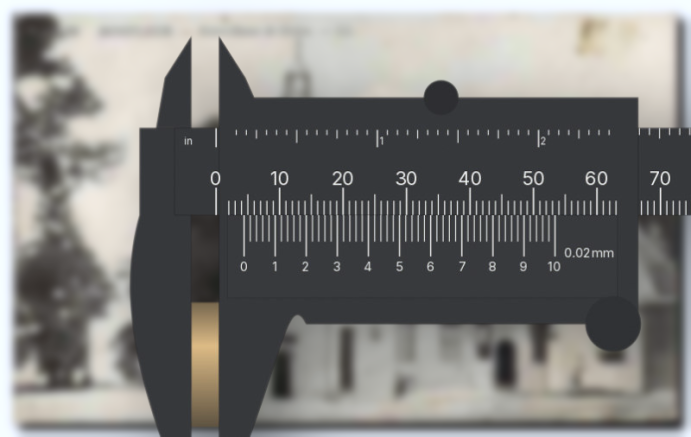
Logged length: 4.4 mm
